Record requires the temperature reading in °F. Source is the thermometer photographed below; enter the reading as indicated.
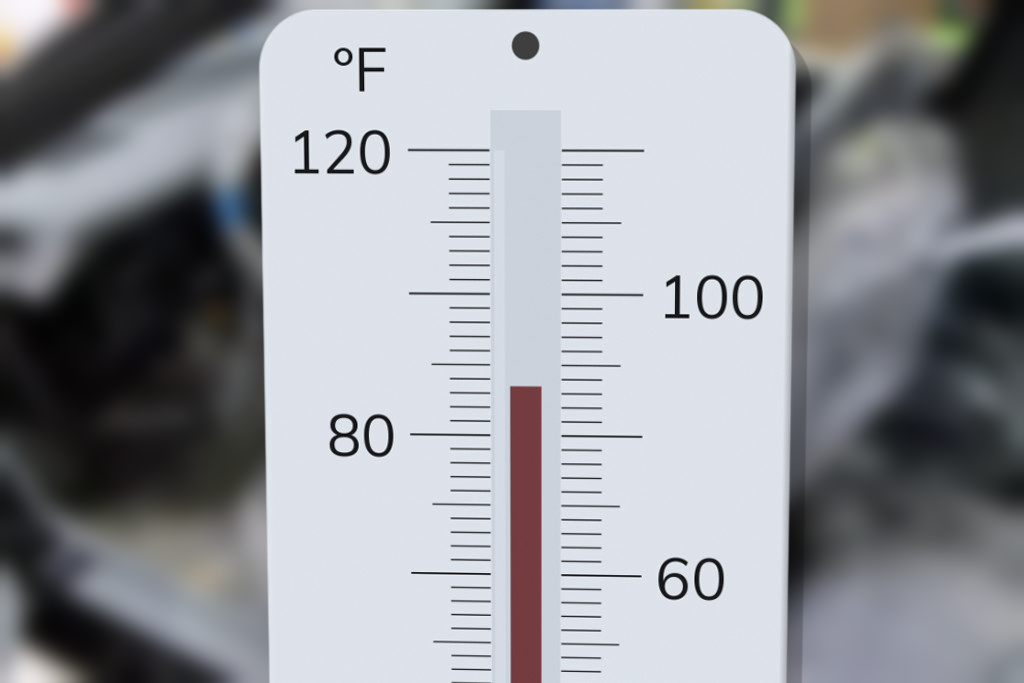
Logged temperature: 87 °F
